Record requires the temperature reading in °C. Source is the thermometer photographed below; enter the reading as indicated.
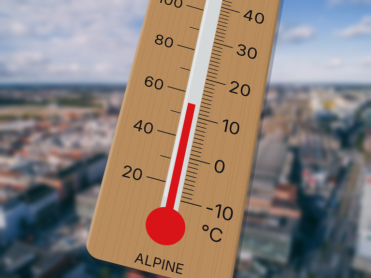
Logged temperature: 13 °C
